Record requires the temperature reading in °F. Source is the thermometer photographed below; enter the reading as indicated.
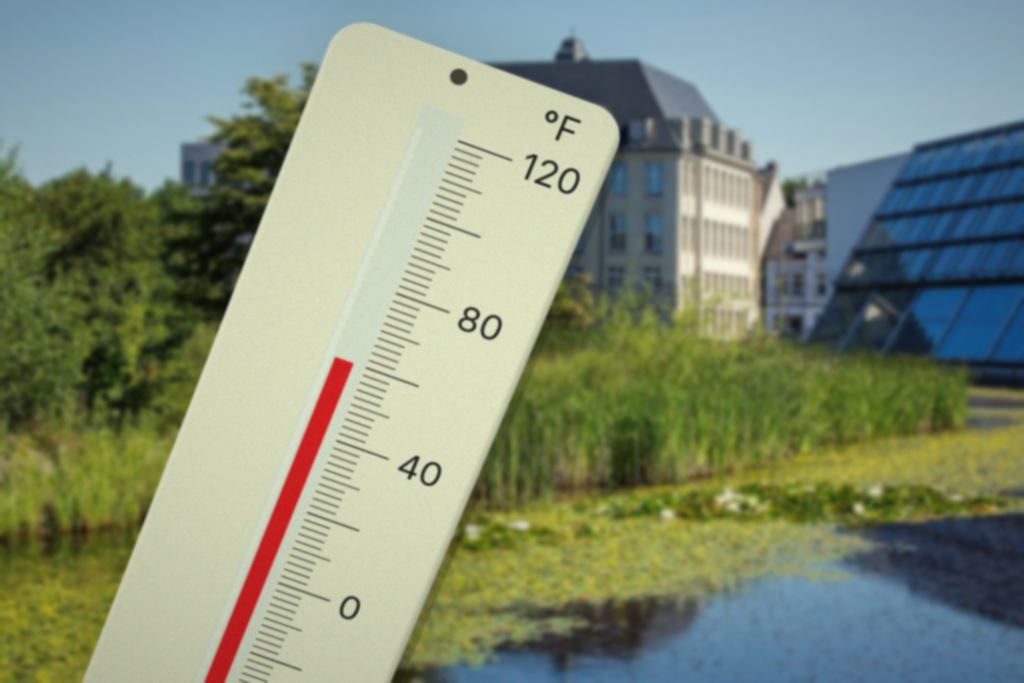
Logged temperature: 60 °F
